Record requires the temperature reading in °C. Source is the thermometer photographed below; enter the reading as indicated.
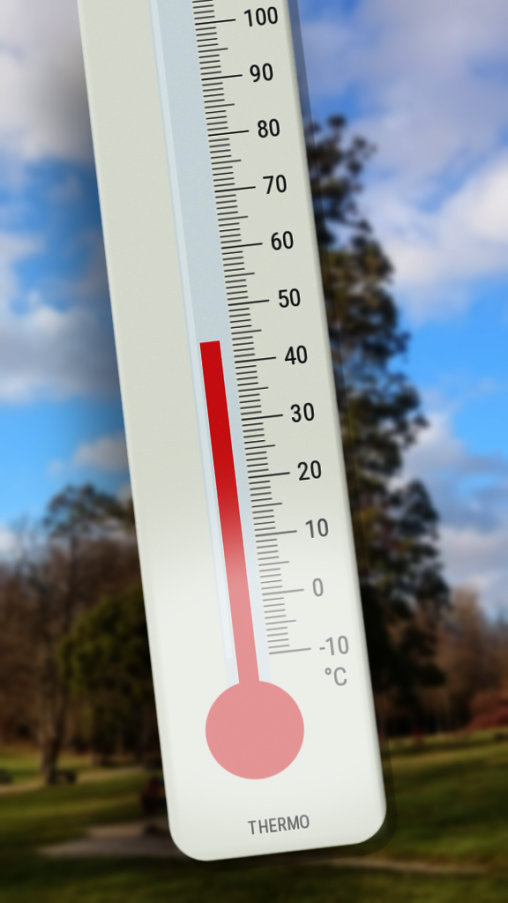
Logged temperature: 44 °C
